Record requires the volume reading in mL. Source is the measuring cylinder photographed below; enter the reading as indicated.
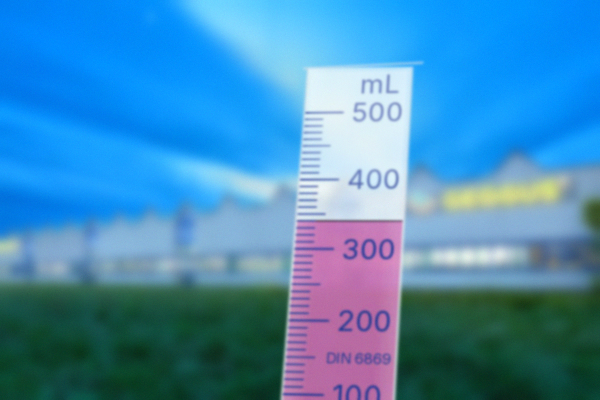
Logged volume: 340 mL
